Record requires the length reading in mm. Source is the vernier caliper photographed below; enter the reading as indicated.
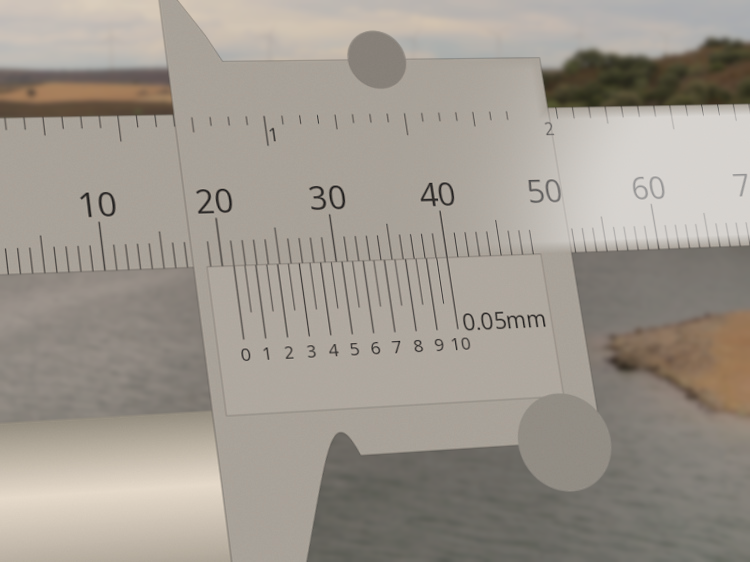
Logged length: 21.0 mm
